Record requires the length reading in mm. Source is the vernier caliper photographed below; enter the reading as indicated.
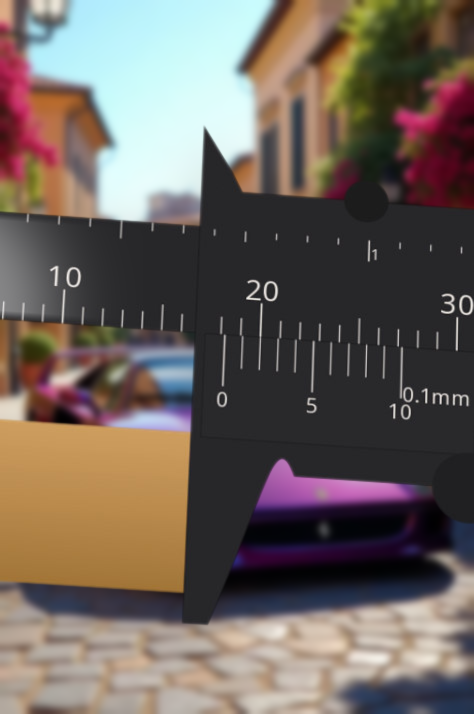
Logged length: 18.2 mm
